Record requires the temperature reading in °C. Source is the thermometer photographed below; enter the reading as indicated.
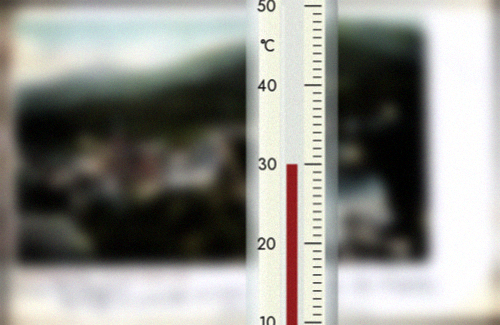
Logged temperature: 30 °C
